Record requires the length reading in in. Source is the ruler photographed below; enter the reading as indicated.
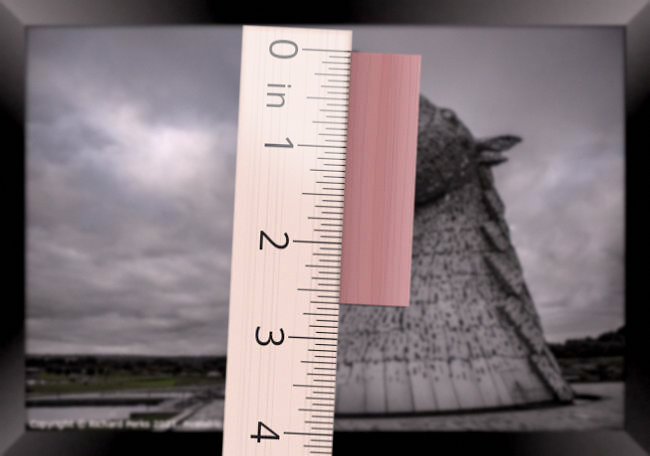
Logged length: 2.625 in
